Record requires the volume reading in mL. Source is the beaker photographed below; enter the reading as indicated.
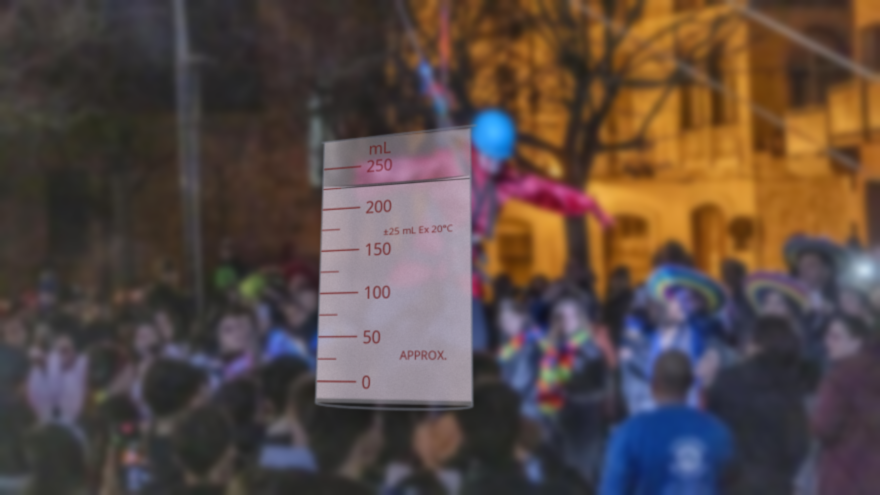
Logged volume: 225 mL
